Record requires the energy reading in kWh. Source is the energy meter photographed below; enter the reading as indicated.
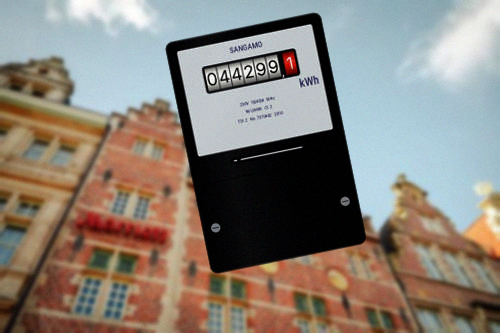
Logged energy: 44299.1 kWh
